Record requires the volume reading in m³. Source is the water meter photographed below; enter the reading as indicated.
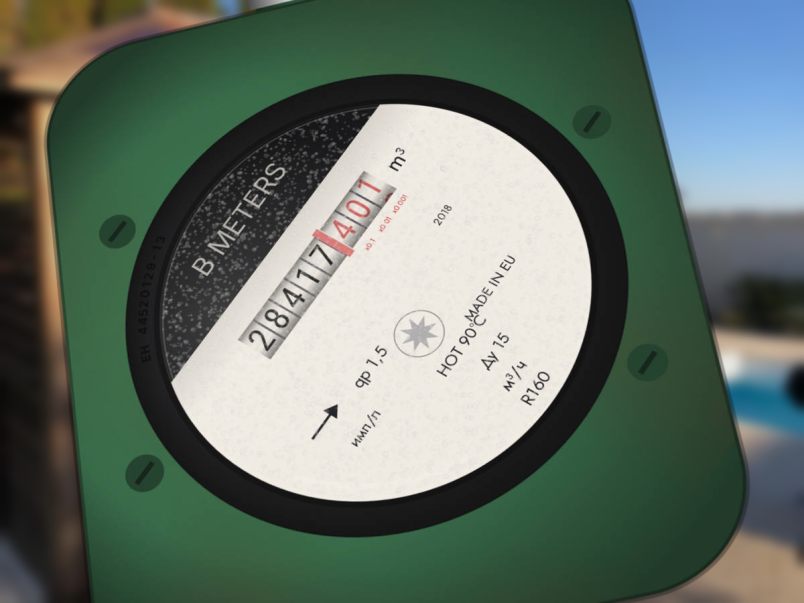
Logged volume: 28417.401 m³
